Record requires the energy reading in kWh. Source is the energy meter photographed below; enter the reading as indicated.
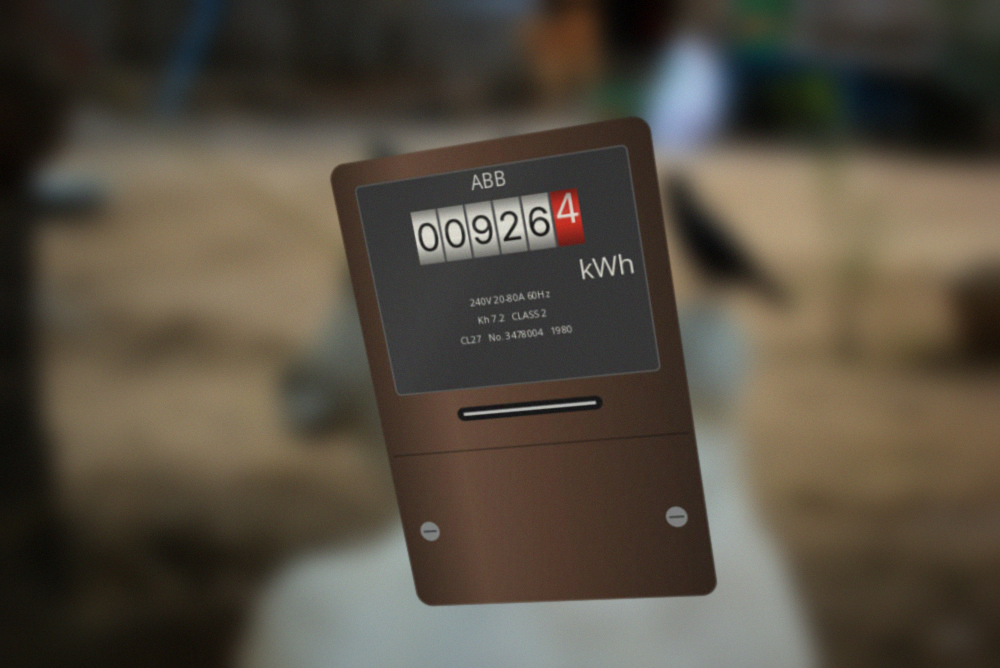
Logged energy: 926.4 kWh
